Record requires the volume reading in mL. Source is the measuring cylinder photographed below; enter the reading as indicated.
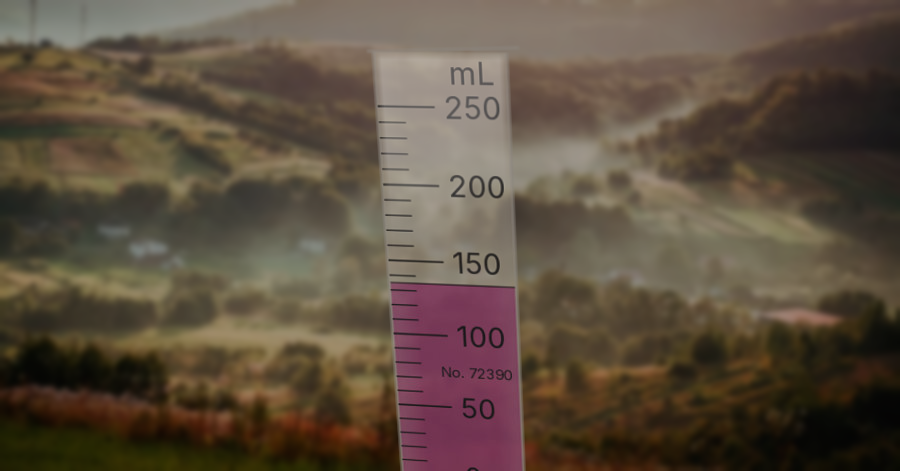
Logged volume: 135 mL
